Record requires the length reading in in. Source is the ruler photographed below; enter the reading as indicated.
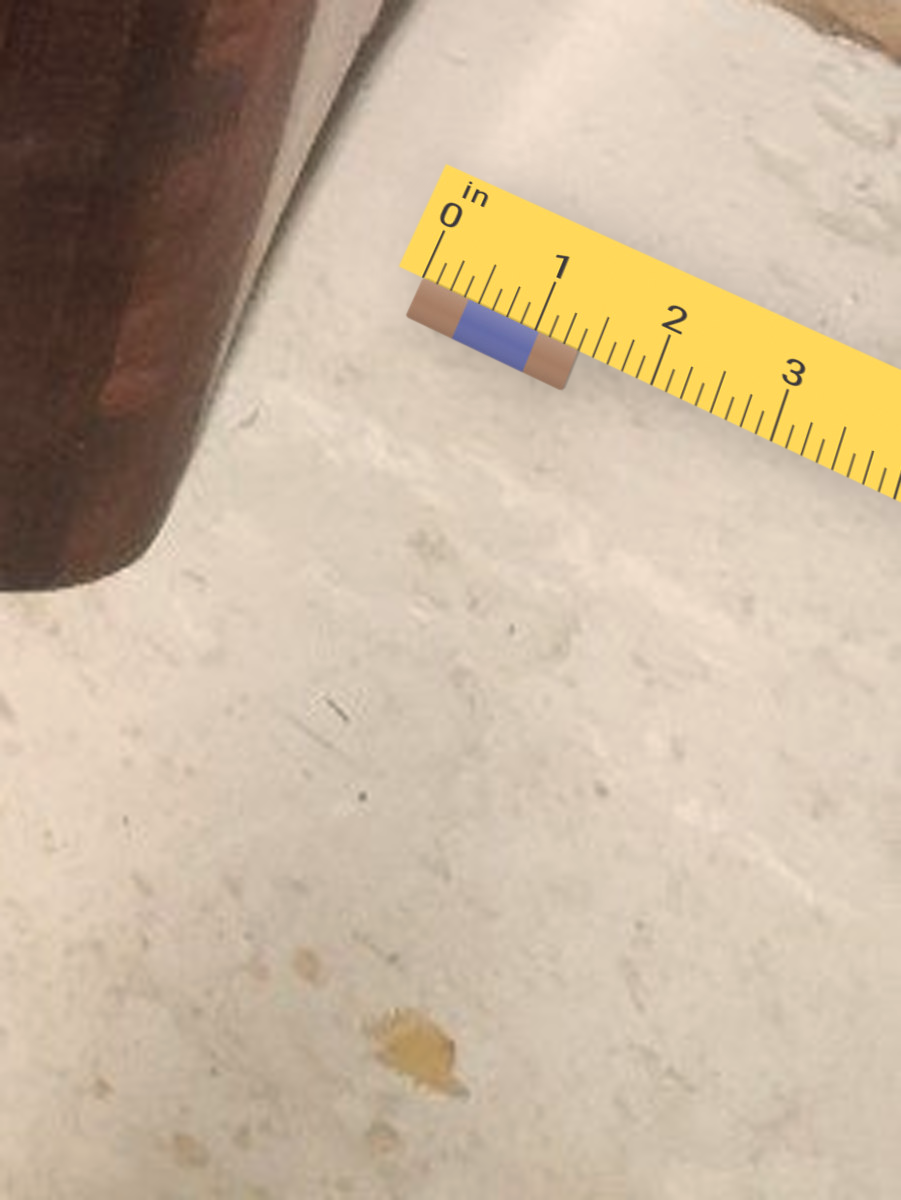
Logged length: 1.375 in
